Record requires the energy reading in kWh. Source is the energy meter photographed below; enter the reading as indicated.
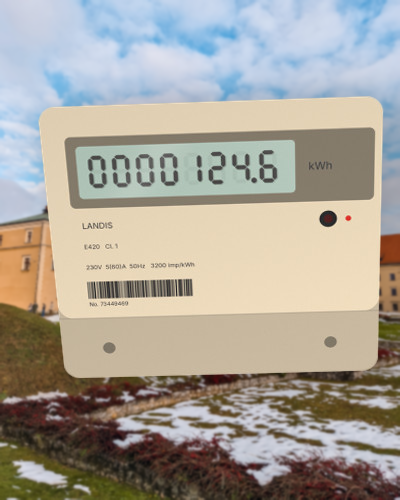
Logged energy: 124.6 kWh
